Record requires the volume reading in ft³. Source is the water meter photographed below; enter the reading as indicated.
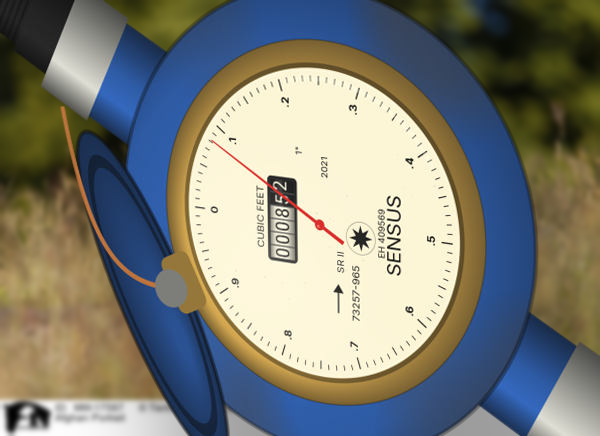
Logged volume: 852.08 ft³
